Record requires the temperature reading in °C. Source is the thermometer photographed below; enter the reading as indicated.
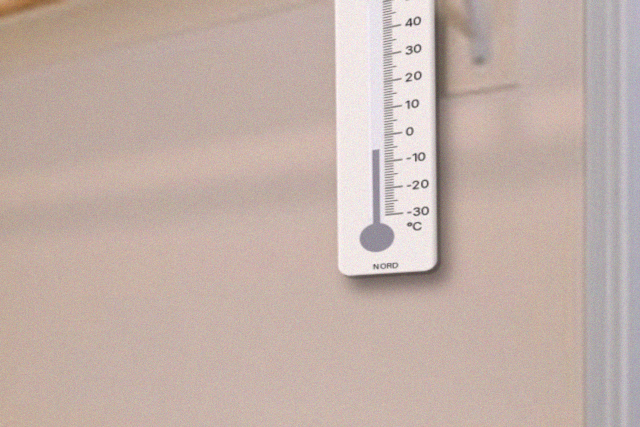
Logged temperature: -5 °C
